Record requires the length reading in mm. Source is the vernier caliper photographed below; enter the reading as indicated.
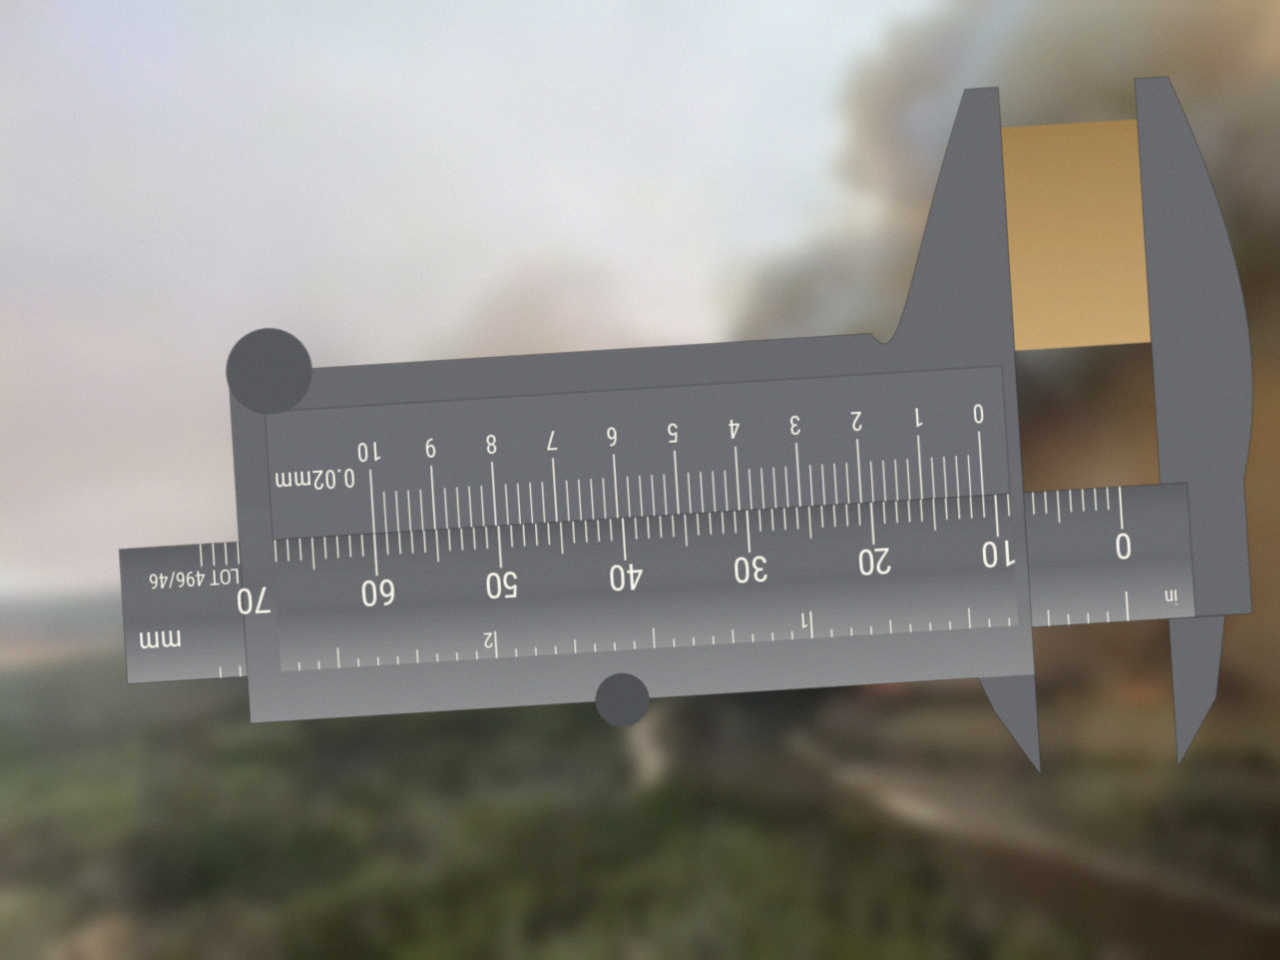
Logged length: 11.0 mm
